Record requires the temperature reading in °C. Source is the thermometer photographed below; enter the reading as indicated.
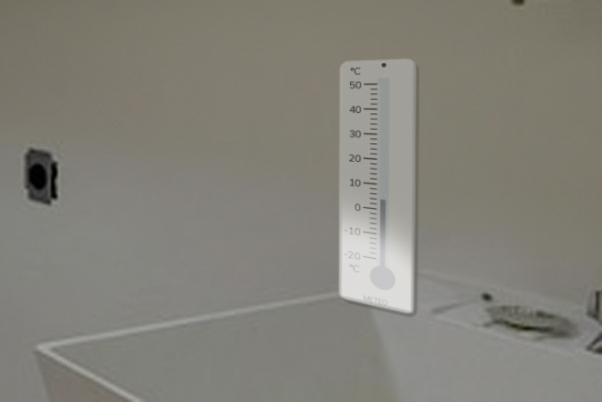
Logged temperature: 4 °C
